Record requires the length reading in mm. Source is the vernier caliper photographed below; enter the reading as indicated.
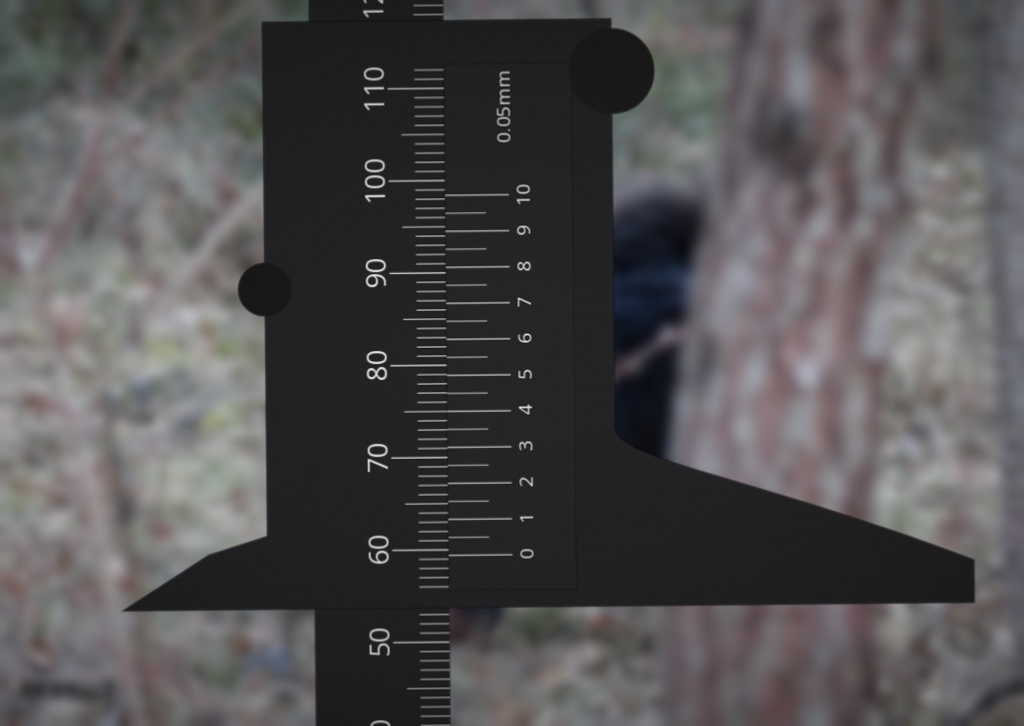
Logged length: 59.4 mm
